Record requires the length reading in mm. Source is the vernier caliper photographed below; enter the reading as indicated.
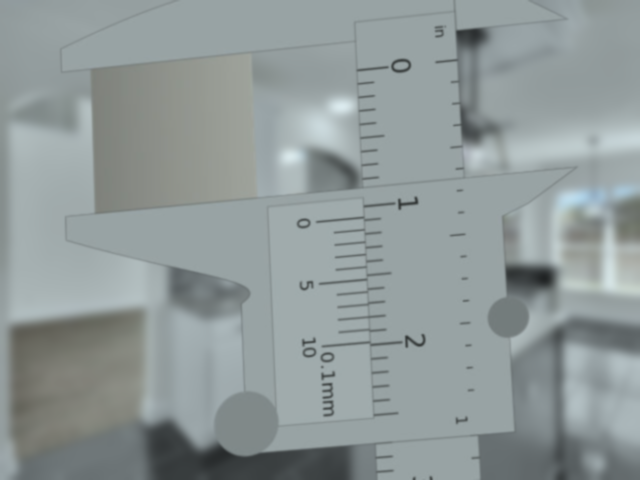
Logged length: 10.8 mm
